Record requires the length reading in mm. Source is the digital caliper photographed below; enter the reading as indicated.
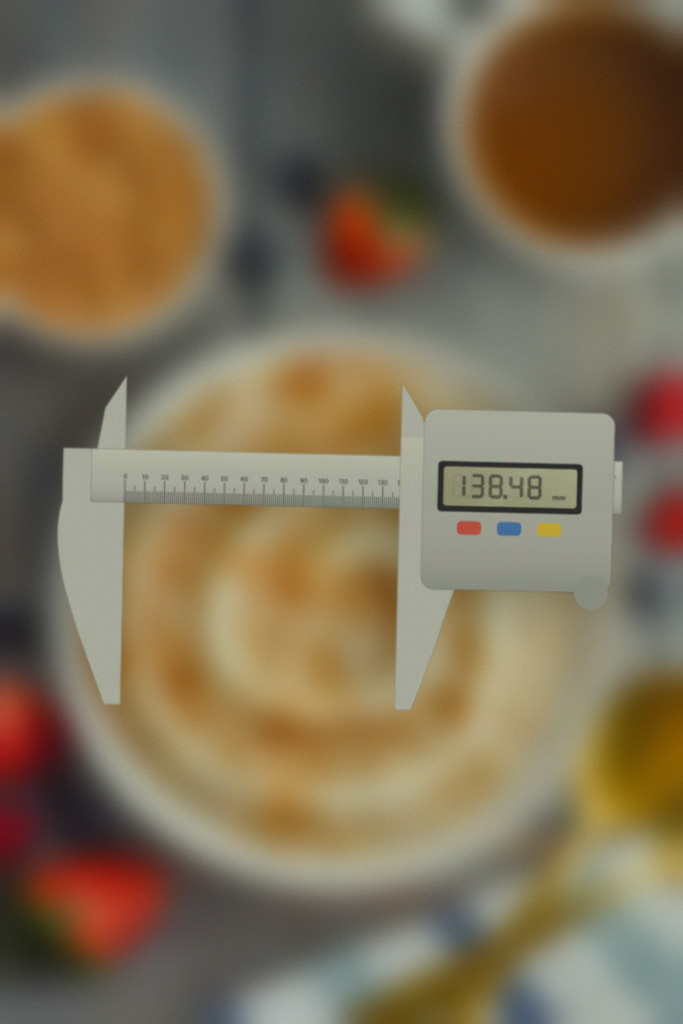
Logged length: 138.48 mm
